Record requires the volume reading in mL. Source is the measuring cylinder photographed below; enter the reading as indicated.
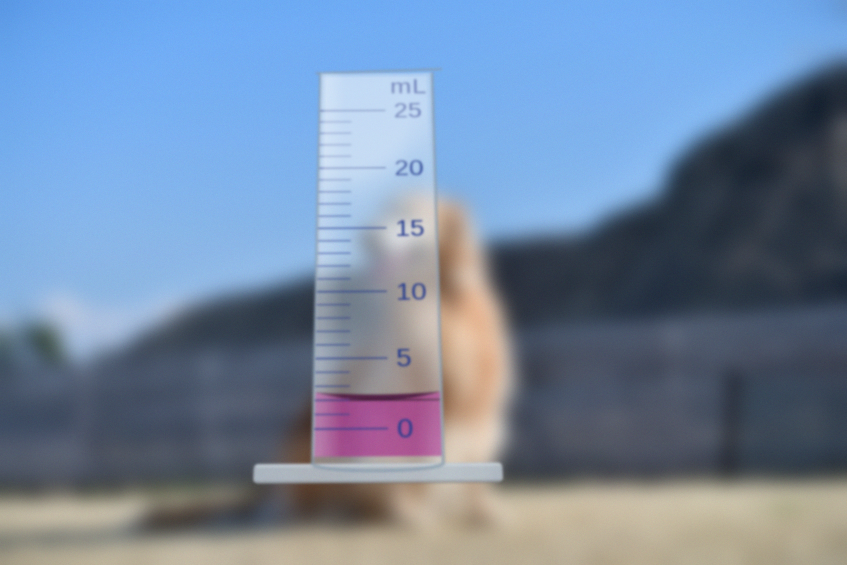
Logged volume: 2 mL
